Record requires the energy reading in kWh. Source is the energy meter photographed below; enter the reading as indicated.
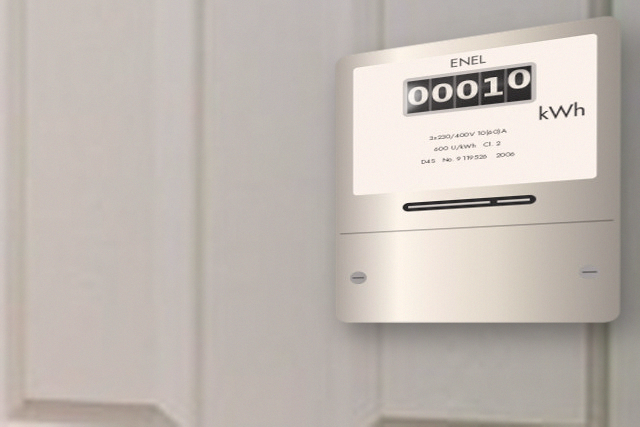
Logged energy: 10 kWh
